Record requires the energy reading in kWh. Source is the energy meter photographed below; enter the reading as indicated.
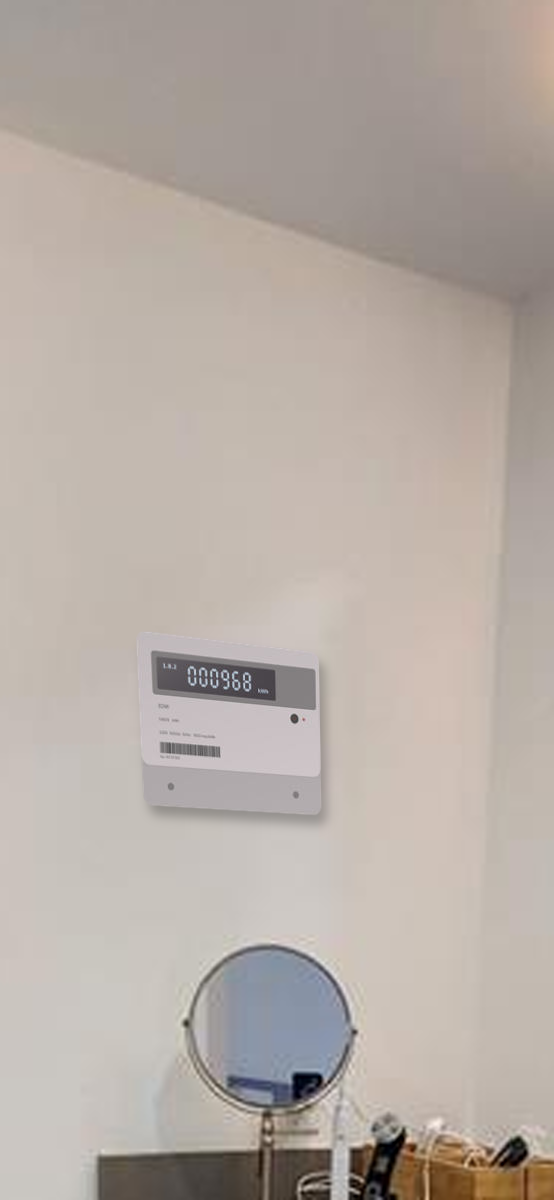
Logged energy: 968 kWh
